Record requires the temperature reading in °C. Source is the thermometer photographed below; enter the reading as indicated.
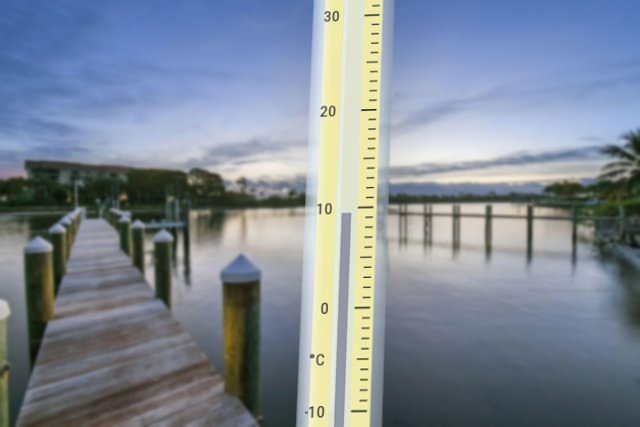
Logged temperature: 9.5 °C
